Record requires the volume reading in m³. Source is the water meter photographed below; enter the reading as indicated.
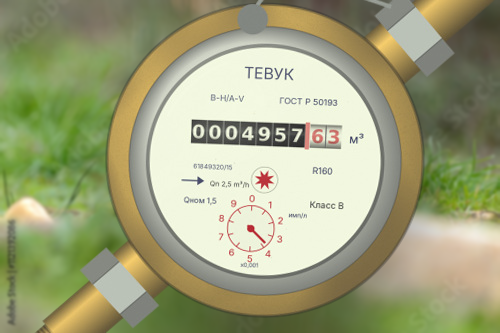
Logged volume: 4957.633 m³
